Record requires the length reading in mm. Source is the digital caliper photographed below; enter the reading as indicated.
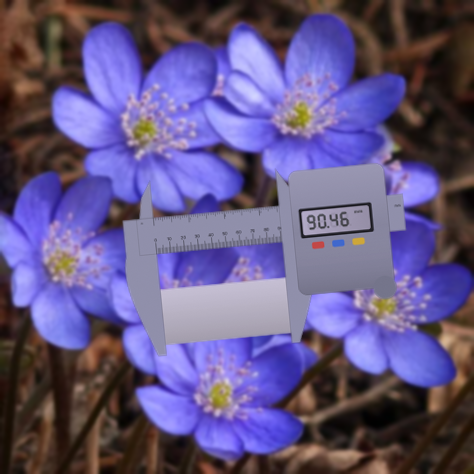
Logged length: 90.46 mm
